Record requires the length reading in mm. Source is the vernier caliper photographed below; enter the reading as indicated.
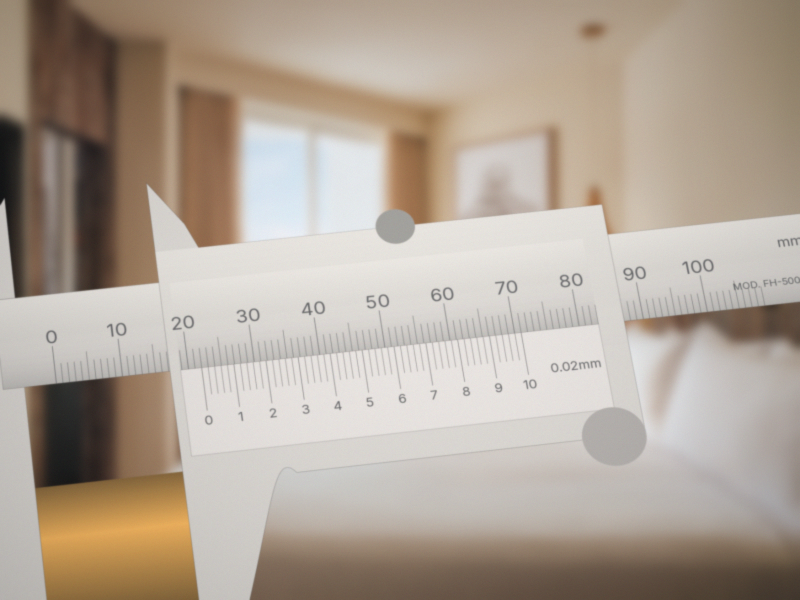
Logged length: 22.0 mm
